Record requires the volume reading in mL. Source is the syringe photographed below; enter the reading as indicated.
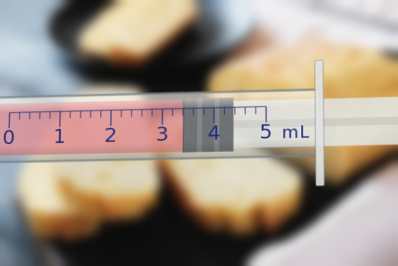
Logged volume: 3.4 mL
